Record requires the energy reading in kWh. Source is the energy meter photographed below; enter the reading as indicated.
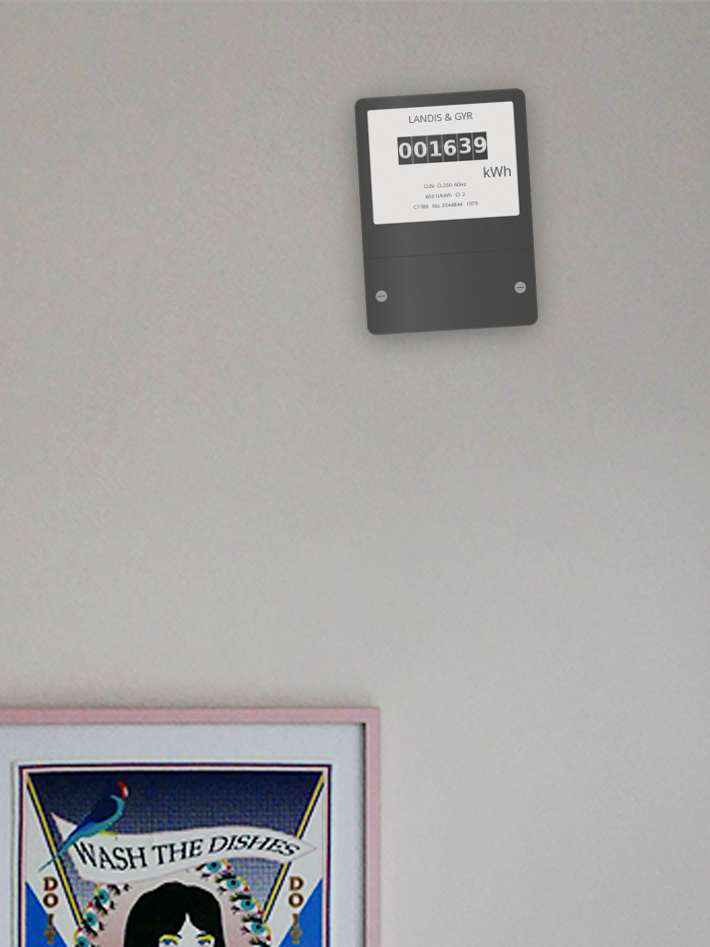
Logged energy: 1639 kWh
